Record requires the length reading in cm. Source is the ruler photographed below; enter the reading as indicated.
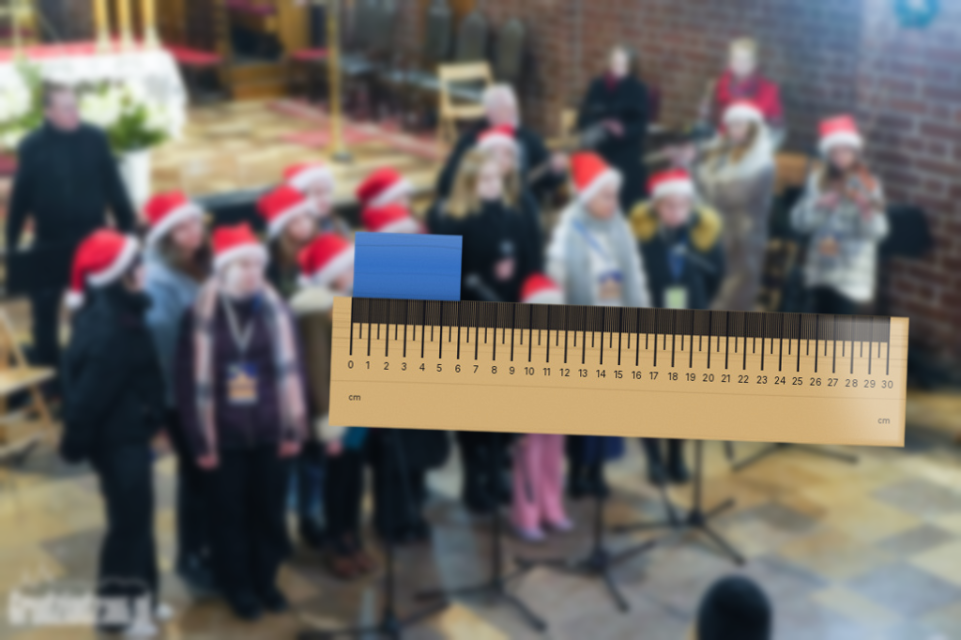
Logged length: 6 cm
